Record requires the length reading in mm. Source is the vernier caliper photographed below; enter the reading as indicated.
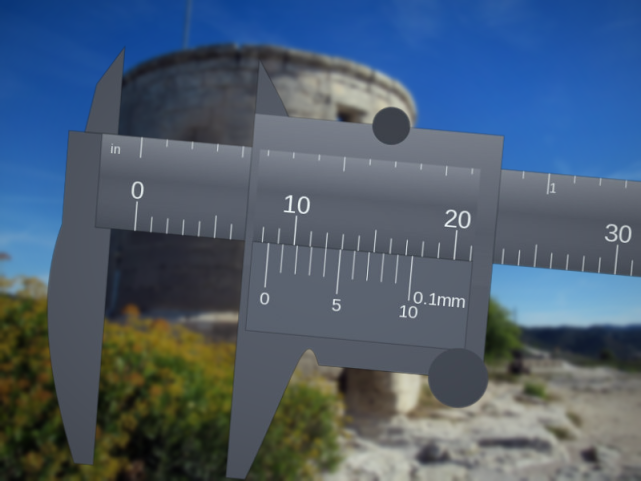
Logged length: 8.4 mm
